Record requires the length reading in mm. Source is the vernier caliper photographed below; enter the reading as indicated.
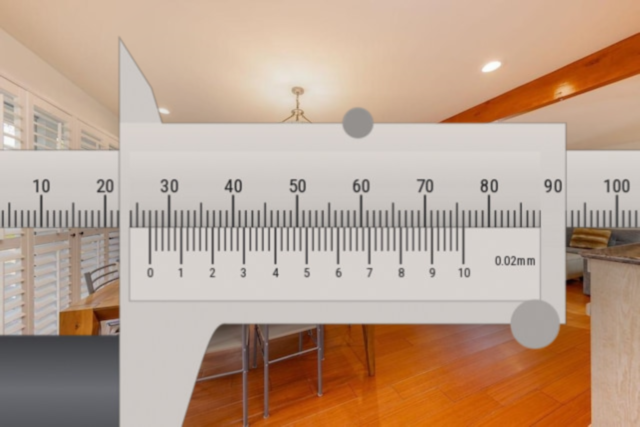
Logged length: 27.0 mm
